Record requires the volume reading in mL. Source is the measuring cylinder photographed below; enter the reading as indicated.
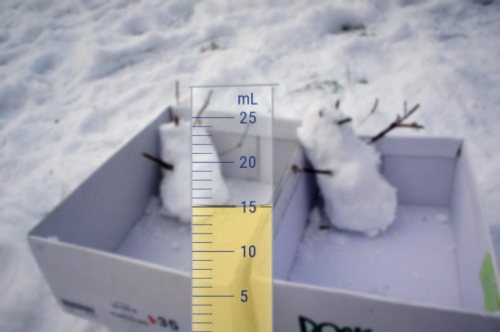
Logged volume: 15 mL
